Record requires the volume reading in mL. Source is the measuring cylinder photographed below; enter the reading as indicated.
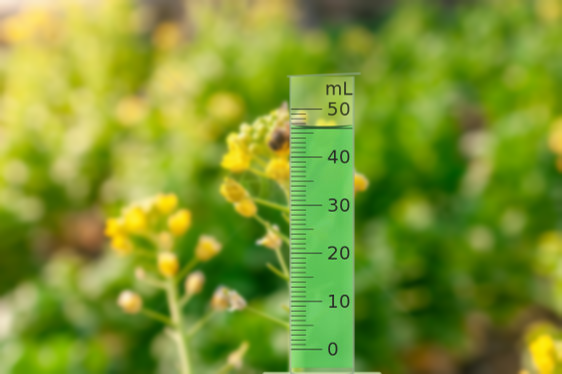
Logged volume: 46 mL
